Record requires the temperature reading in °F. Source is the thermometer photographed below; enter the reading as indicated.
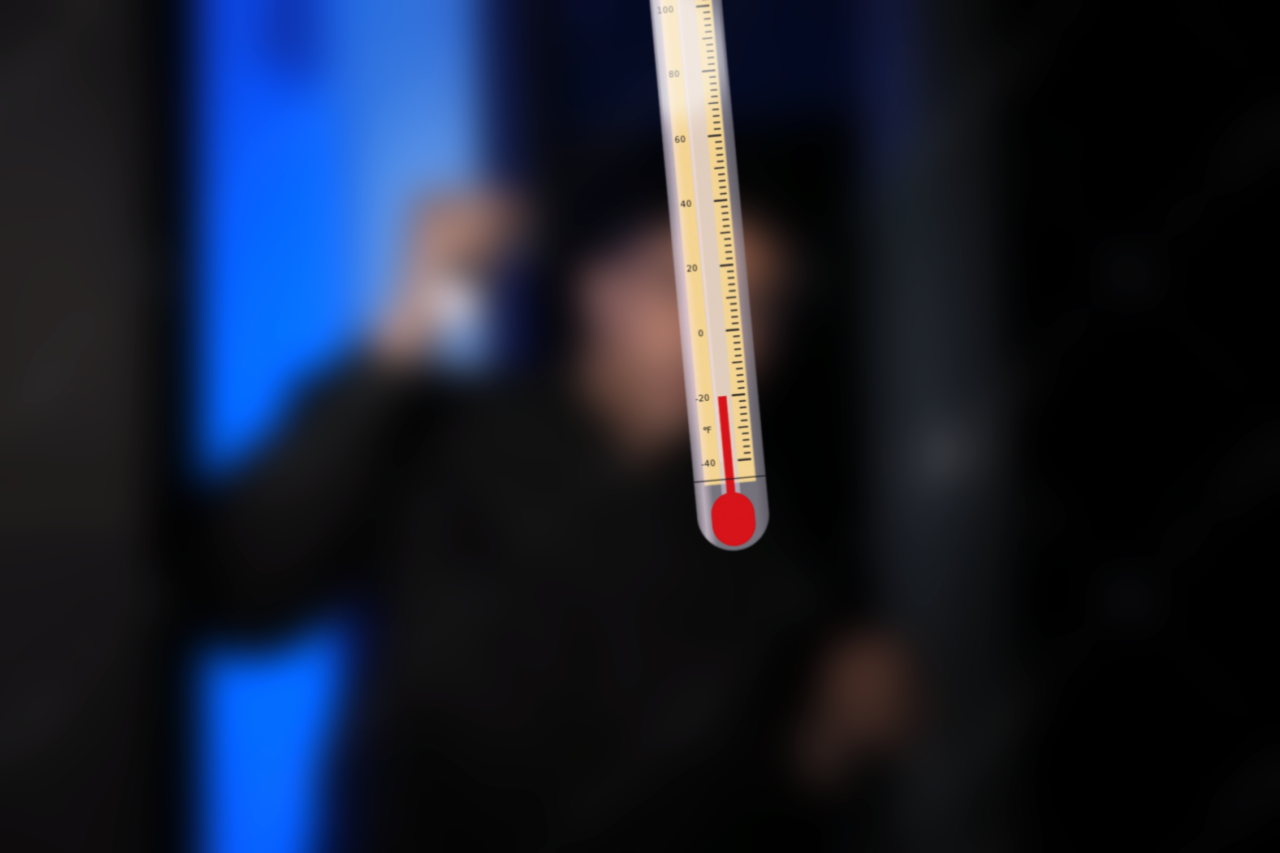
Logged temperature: -20 °F
